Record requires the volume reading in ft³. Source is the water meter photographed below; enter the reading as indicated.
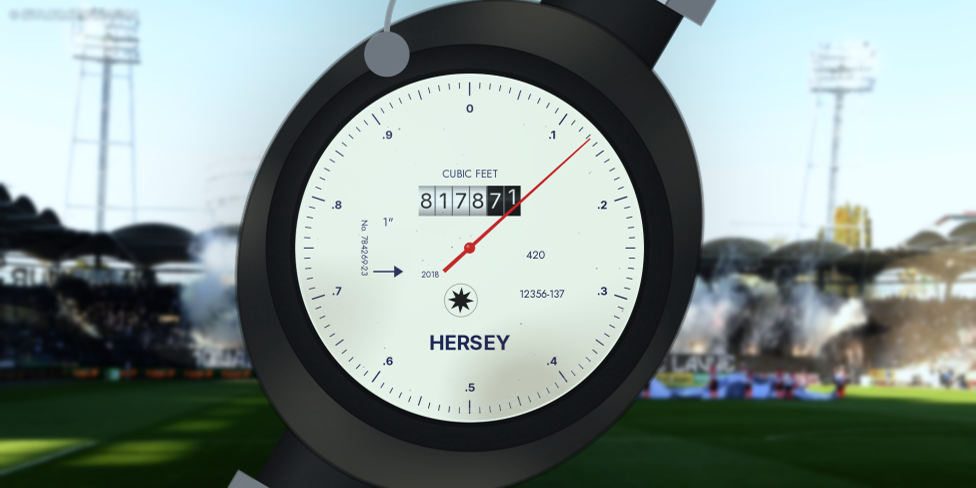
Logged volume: 817871.13 ft³
